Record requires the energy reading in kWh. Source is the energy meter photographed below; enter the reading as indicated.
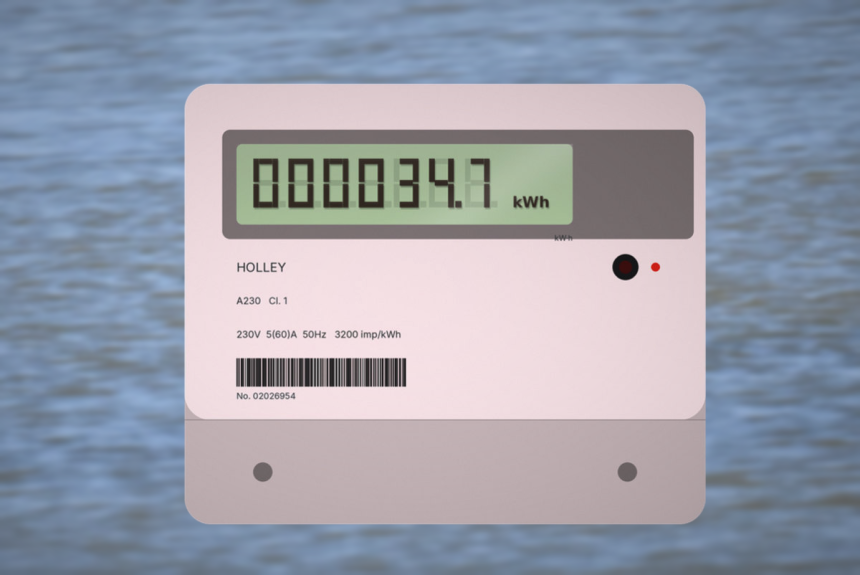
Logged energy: 34.7 kWh
